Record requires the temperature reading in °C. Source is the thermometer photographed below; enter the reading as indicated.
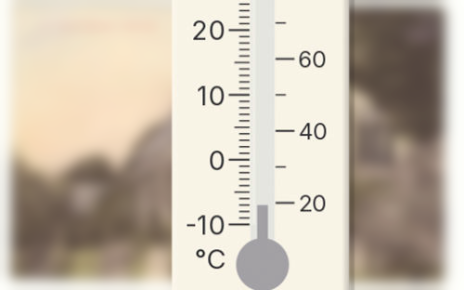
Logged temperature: -7 °C
